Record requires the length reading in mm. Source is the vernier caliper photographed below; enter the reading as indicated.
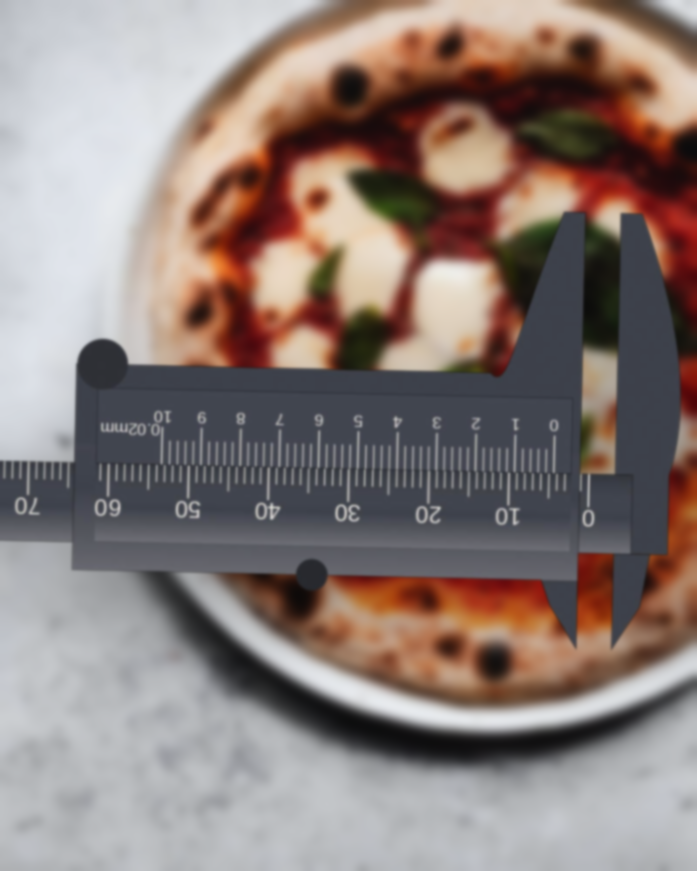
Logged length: 4.4 mm
